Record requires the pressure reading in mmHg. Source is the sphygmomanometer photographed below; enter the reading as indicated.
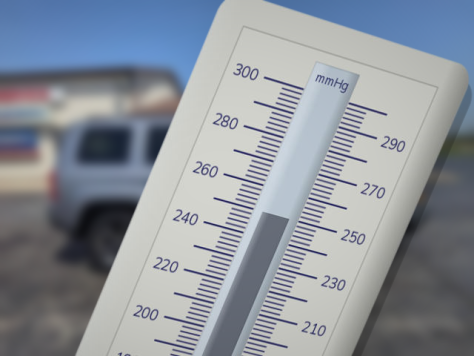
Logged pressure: 250 mmHg
